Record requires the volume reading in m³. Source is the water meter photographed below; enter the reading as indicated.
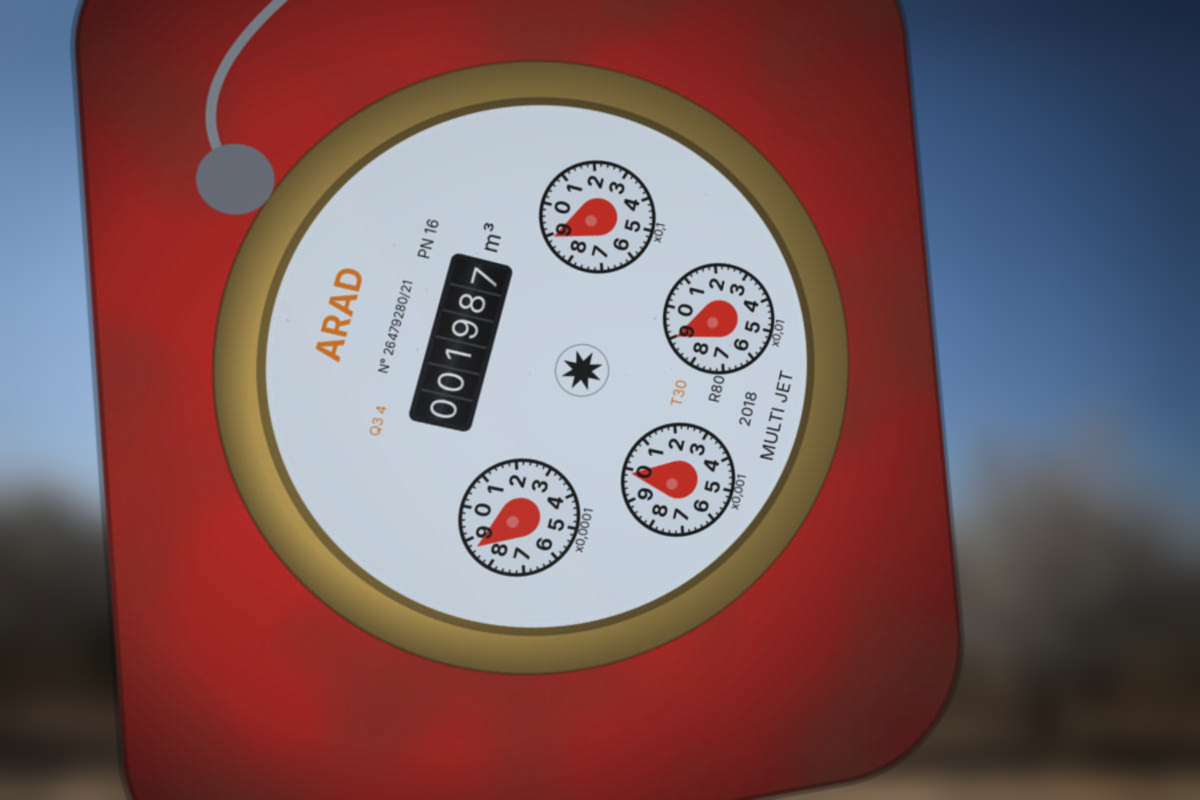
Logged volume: 1986.8898 m³
